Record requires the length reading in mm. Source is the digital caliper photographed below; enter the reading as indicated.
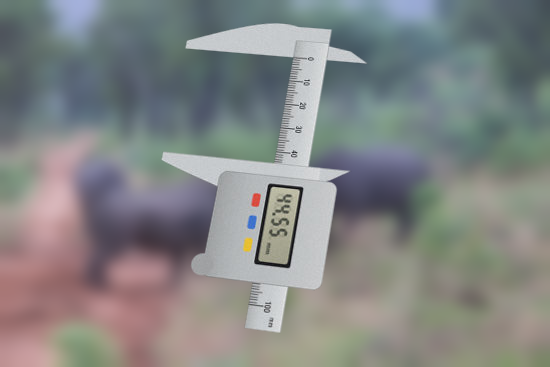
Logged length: 44.55 mm
